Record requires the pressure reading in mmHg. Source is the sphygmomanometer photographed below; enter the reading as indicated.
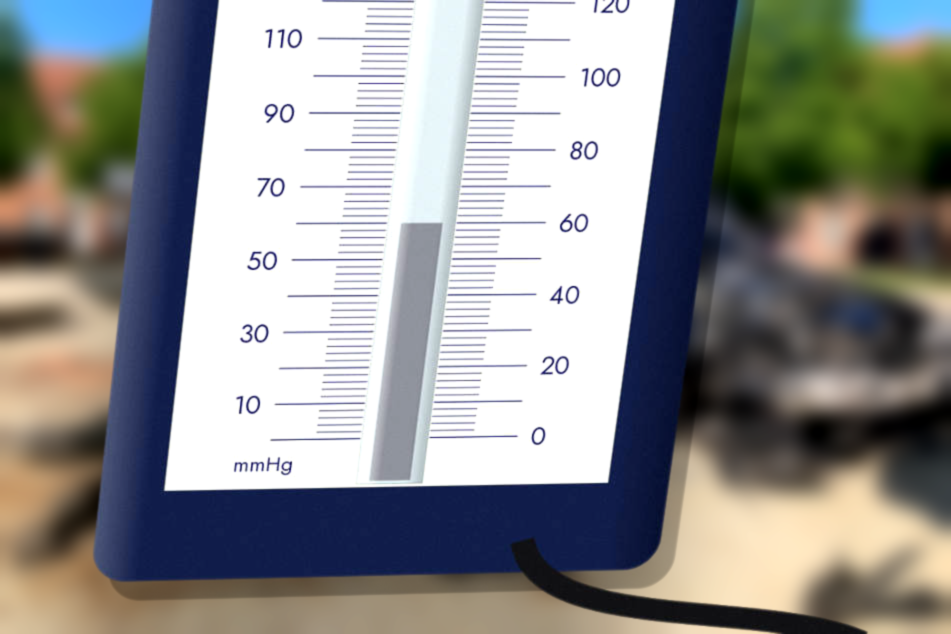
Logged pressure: 60 mmHg
